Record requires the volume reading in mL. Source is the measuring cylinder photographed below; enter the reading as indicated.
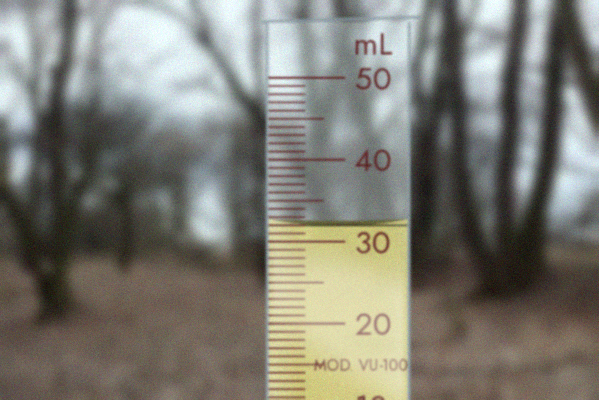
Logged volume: 32 mL
